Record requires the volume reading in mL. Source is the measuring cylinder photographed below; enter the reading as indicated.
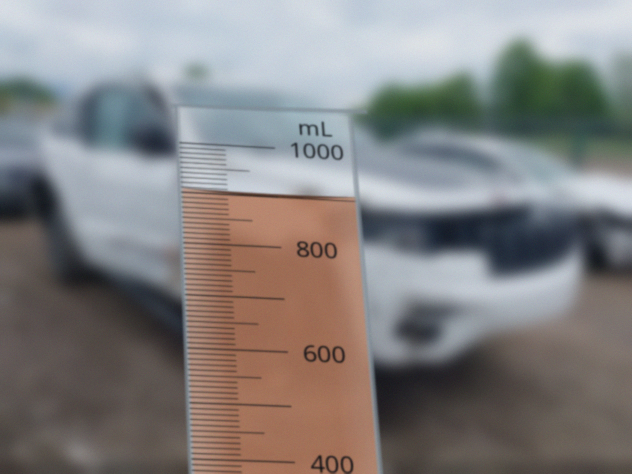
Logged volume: 900 mL
